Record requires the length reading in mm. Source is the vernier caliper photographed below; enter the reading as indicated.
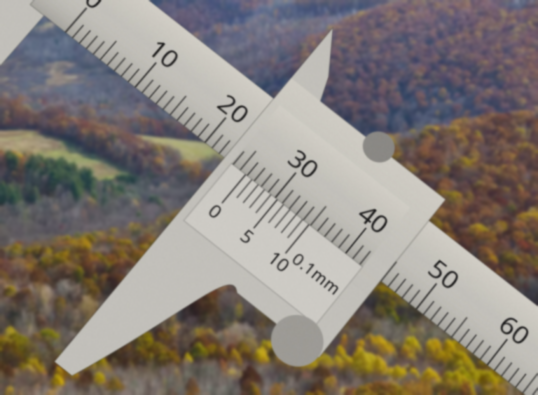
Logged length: 25.8 mm
